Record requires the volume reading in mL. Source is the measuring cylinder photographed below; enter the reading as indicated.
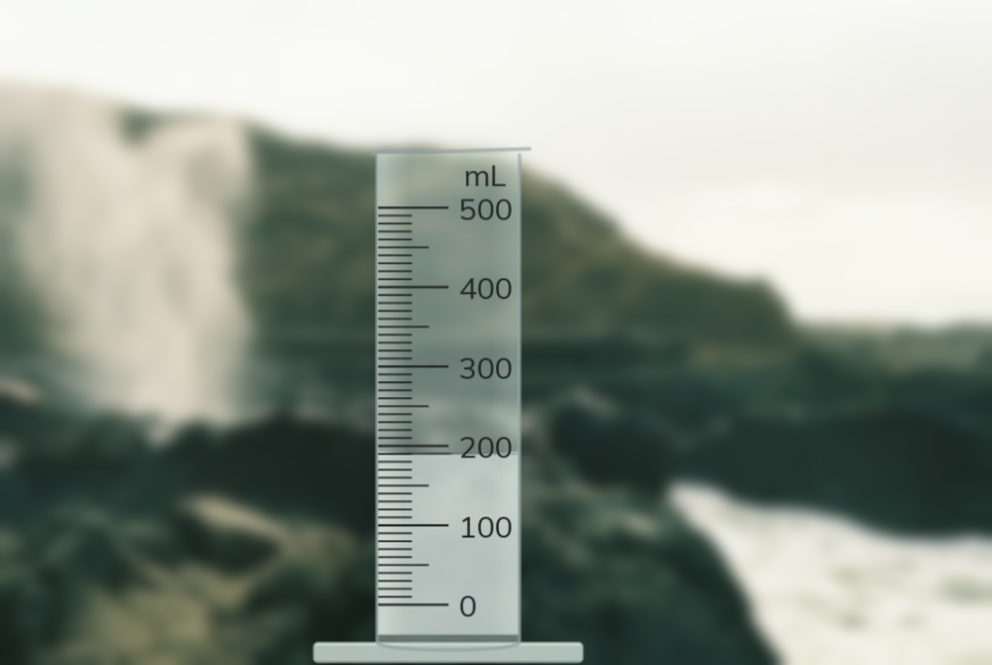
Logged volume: 190 mL
